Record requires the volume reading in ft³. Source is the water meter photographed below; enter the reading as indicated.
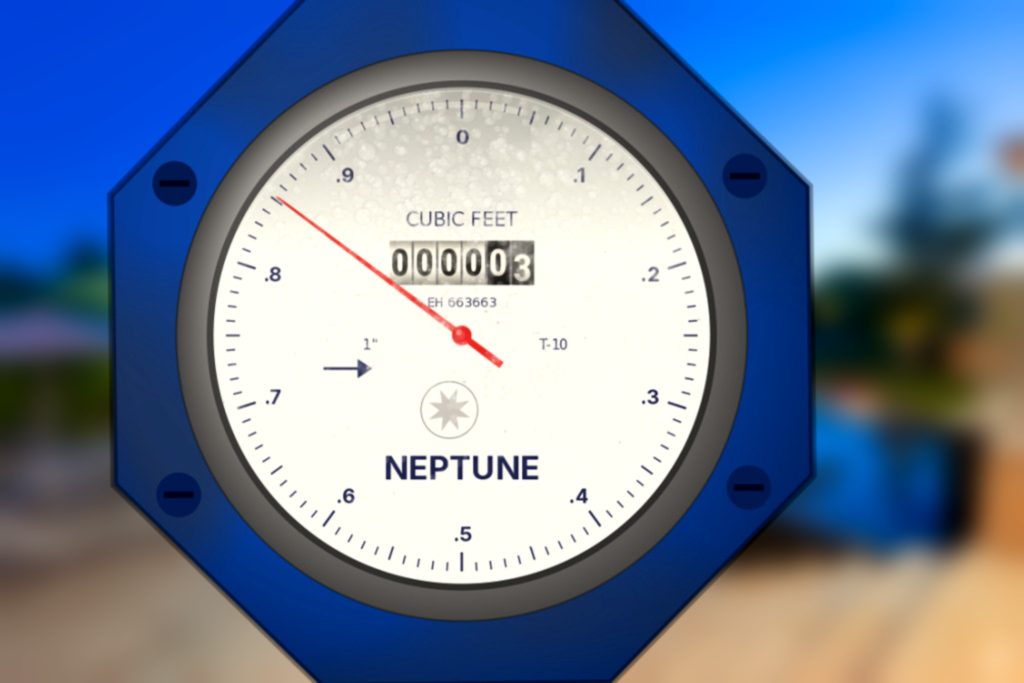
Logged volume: 2.85 ft³
